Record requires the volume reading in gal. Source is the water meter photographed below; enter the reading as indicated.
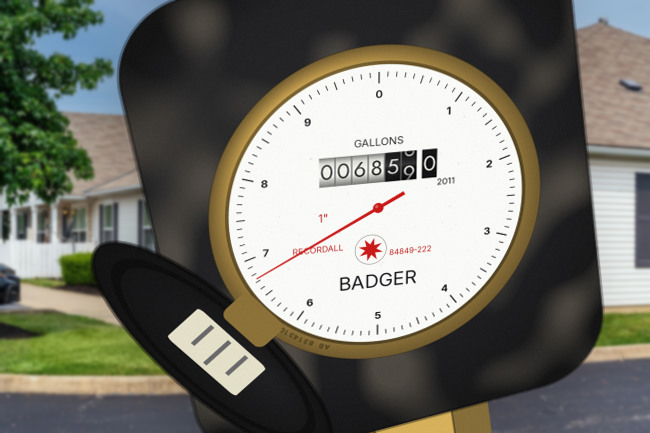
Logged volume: 68586.7 gal
